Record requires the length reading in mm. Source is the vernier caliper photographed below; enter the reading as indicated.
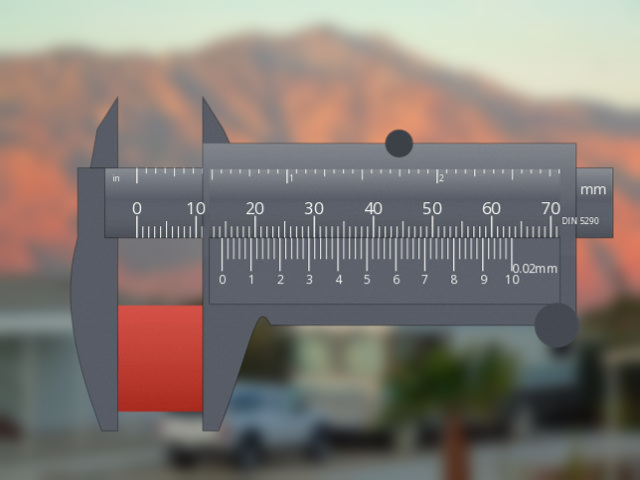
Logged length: 14.4 mm
